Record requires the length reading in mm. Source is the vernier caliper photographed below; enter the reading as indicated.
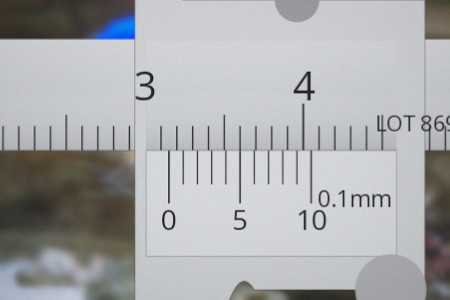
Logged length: 31.5 mm
